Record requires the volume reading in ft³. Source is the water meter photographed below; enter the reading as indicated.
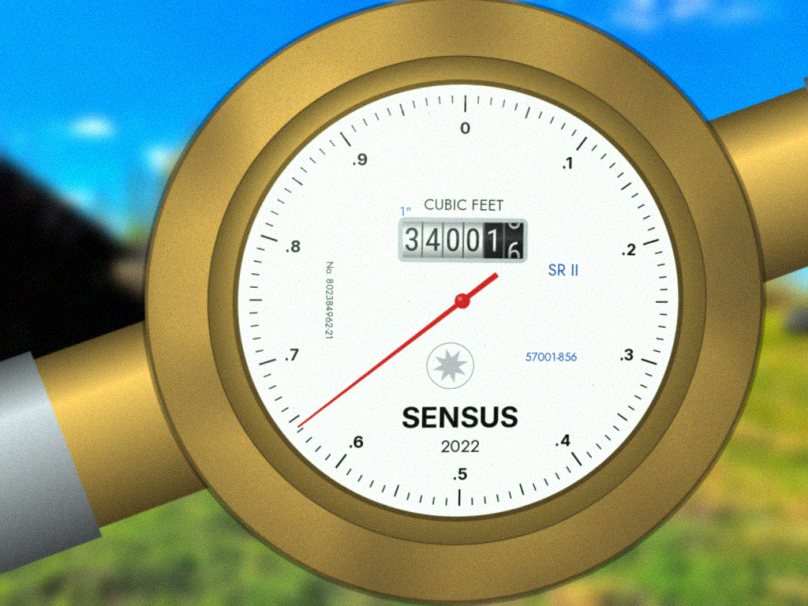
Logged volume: 340015.64 ft³
